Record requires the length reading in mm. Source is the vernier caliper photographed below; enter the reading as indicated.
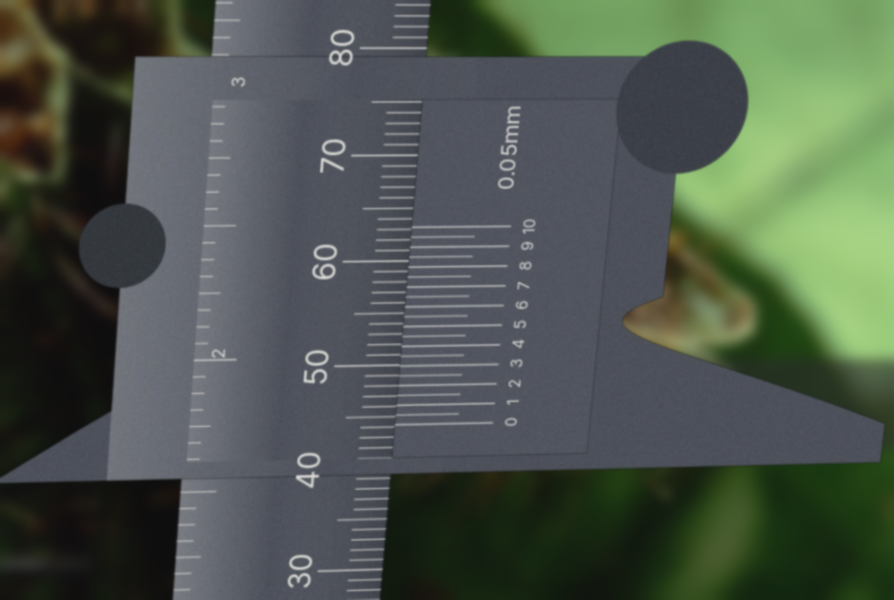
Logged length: 44.2 mm
